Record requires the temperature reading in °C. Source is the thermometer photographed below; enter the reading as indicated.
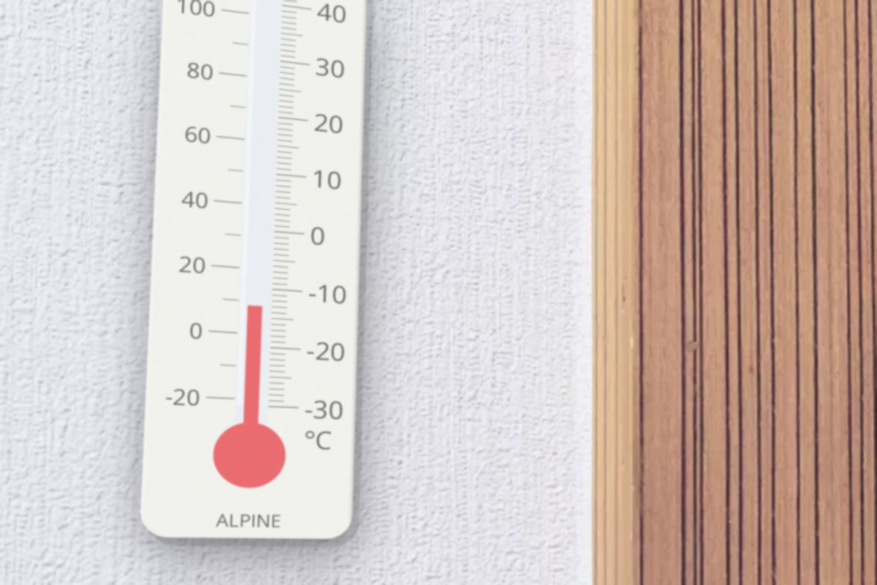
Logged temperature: -13 °C
